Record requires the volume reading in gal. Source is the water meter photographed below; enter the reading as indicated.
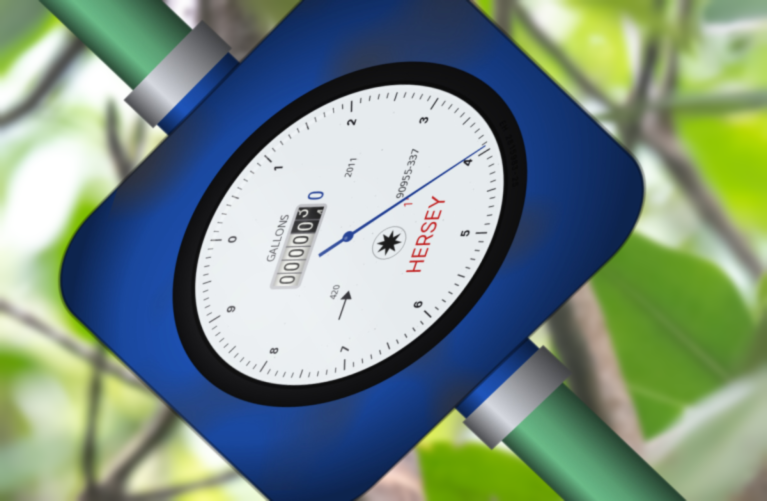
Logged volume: 33.9 gal
